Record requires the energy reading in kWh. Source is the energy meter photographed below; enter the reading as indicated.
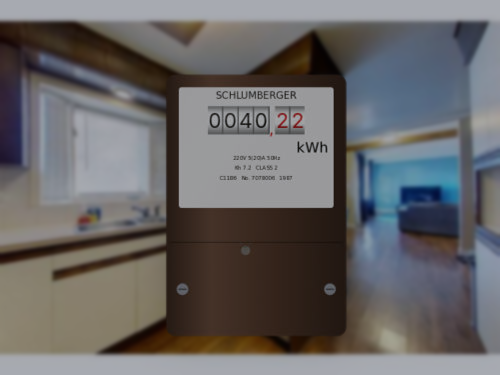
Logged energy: 40.22 kWh
